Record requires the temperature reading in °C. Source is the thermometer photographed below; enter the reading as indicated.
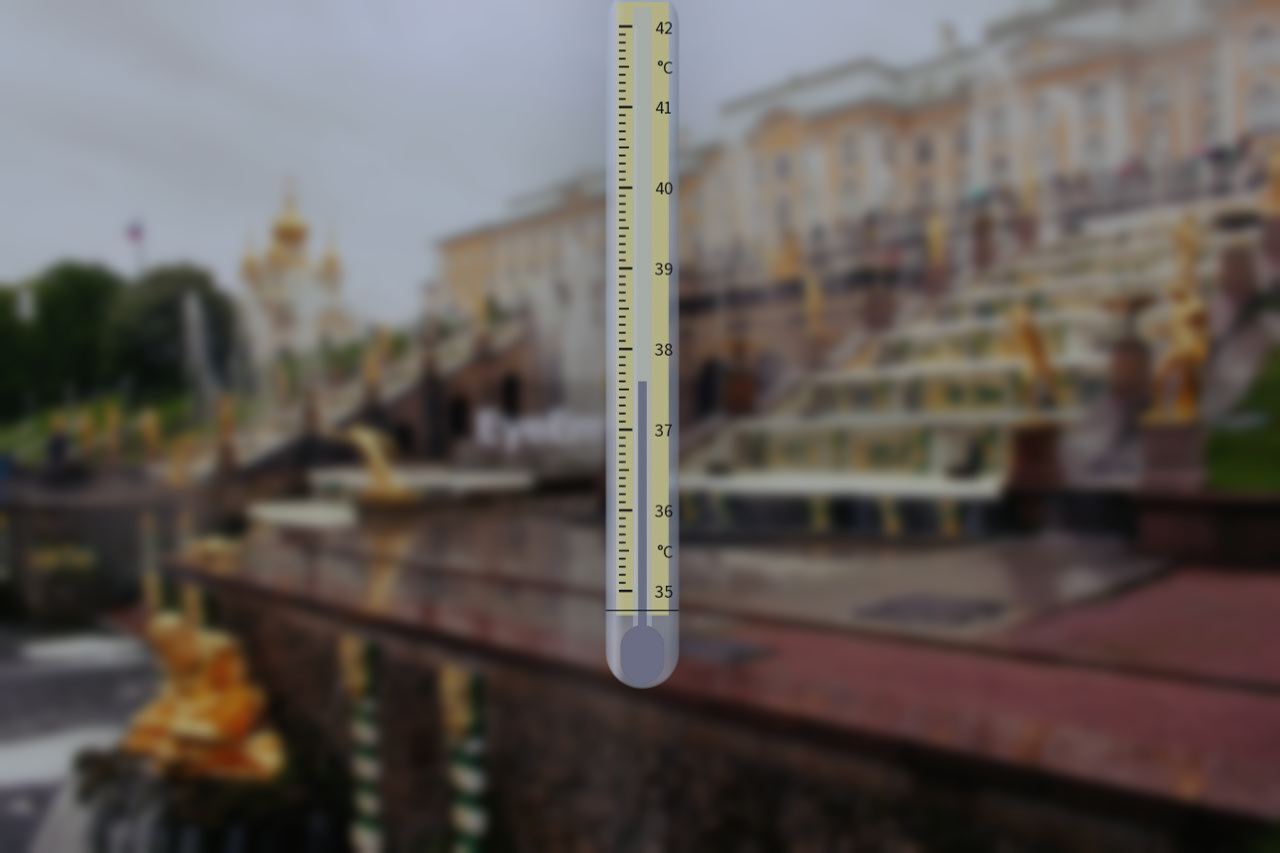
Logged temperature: 37.6 °C
